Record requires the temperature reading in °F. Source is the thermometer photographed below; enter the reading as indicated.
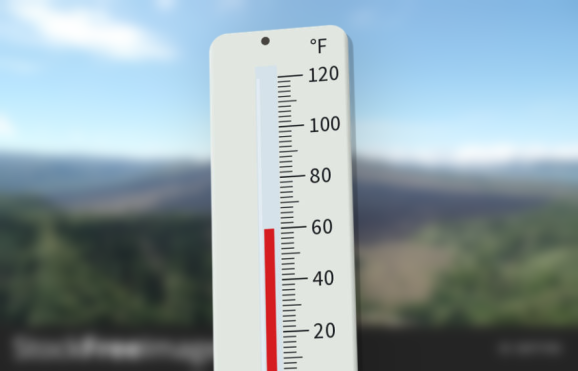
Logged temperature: 60 °F
